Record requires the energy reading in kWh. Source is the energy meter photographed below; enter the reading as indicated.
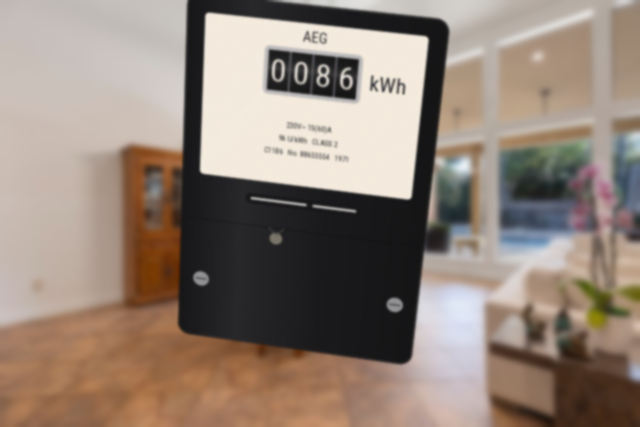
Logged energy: 86 kWh
